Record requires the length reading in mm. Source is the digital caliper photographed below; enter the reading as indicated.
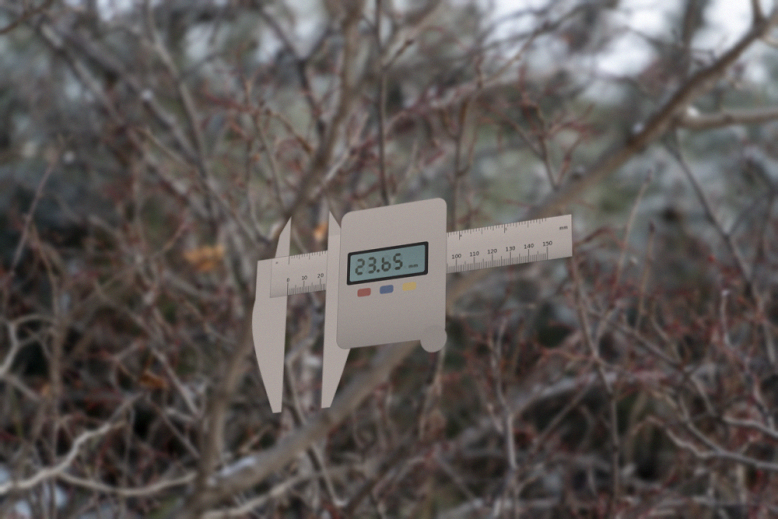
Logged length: 23.65 mm
